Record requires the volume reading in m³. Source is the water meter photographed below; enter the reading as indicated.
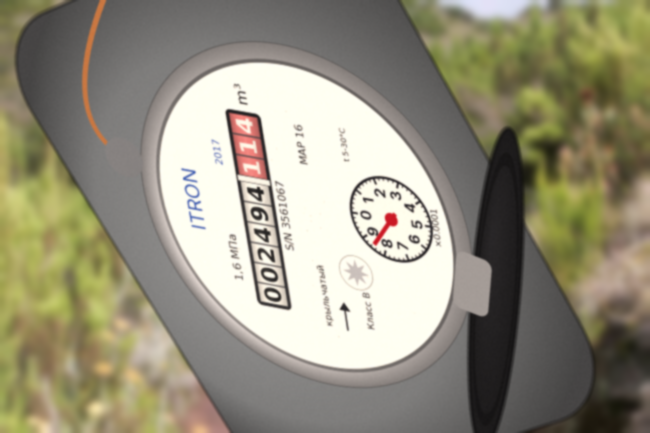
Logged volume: 2494.1148 m³
